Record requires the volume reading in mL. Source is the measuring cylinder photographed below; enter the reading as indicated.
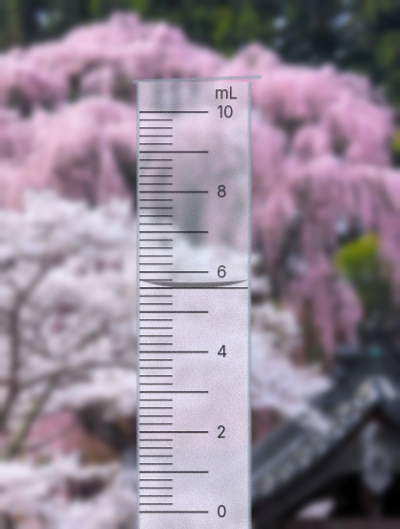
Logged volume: 5.6 mL
